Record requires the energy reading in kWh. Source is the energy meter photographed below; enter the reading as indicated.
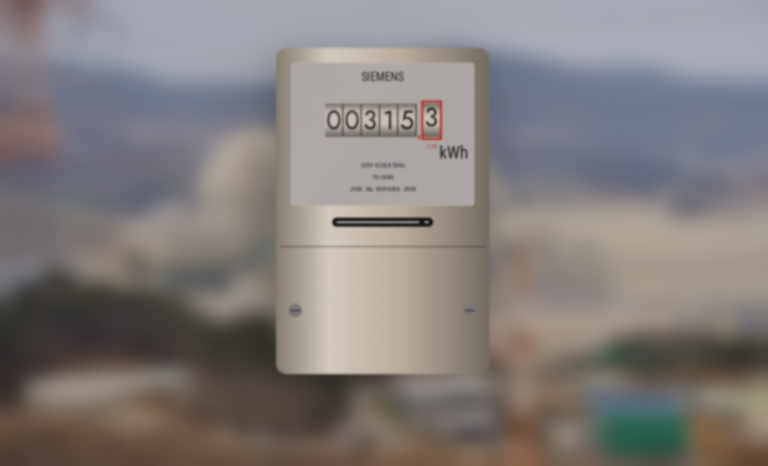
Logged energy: 315.3 kWh
